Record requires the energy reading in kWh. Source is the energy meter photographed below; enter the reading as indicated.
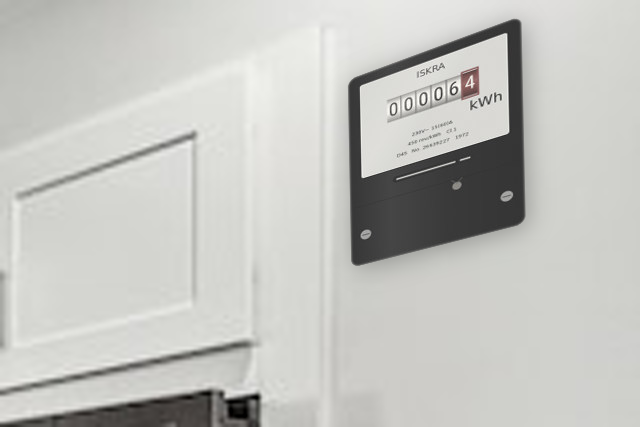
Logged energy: 6.4 kWh
